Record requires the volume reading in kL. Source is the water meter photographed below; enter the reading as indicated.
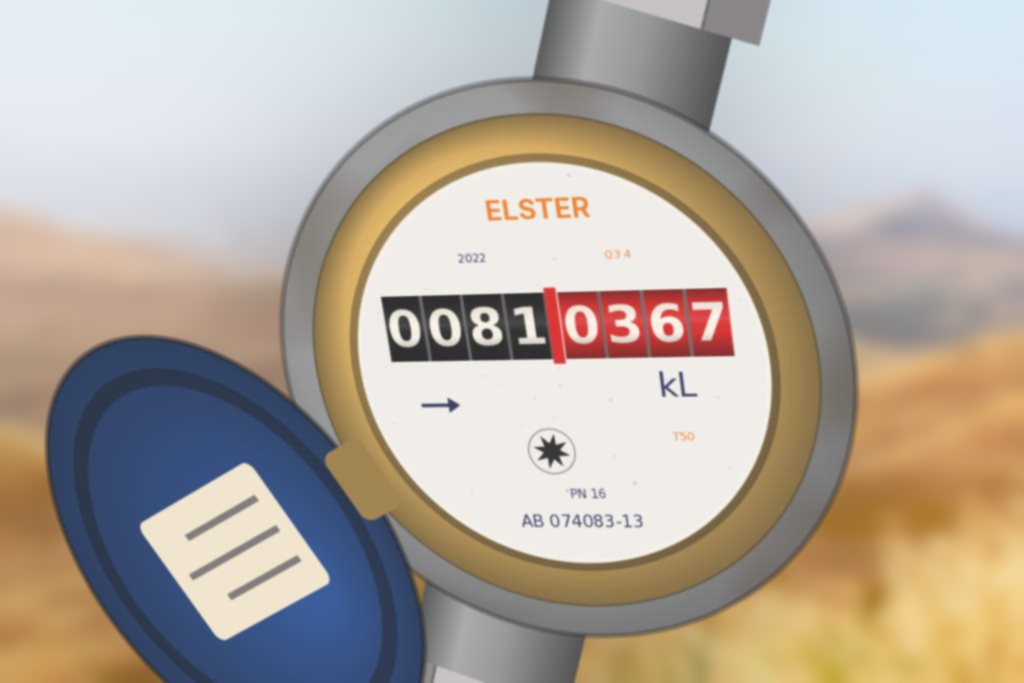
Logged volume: 81.0367 kL
